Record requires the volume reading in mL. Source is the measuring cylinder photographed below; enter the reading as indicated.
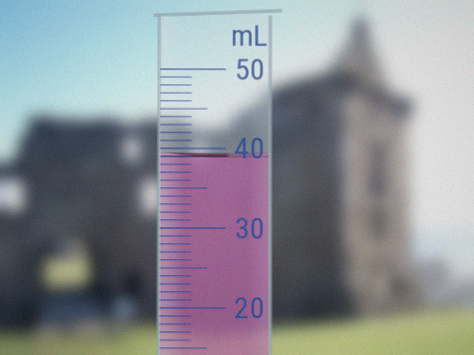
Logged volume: 39 mL
